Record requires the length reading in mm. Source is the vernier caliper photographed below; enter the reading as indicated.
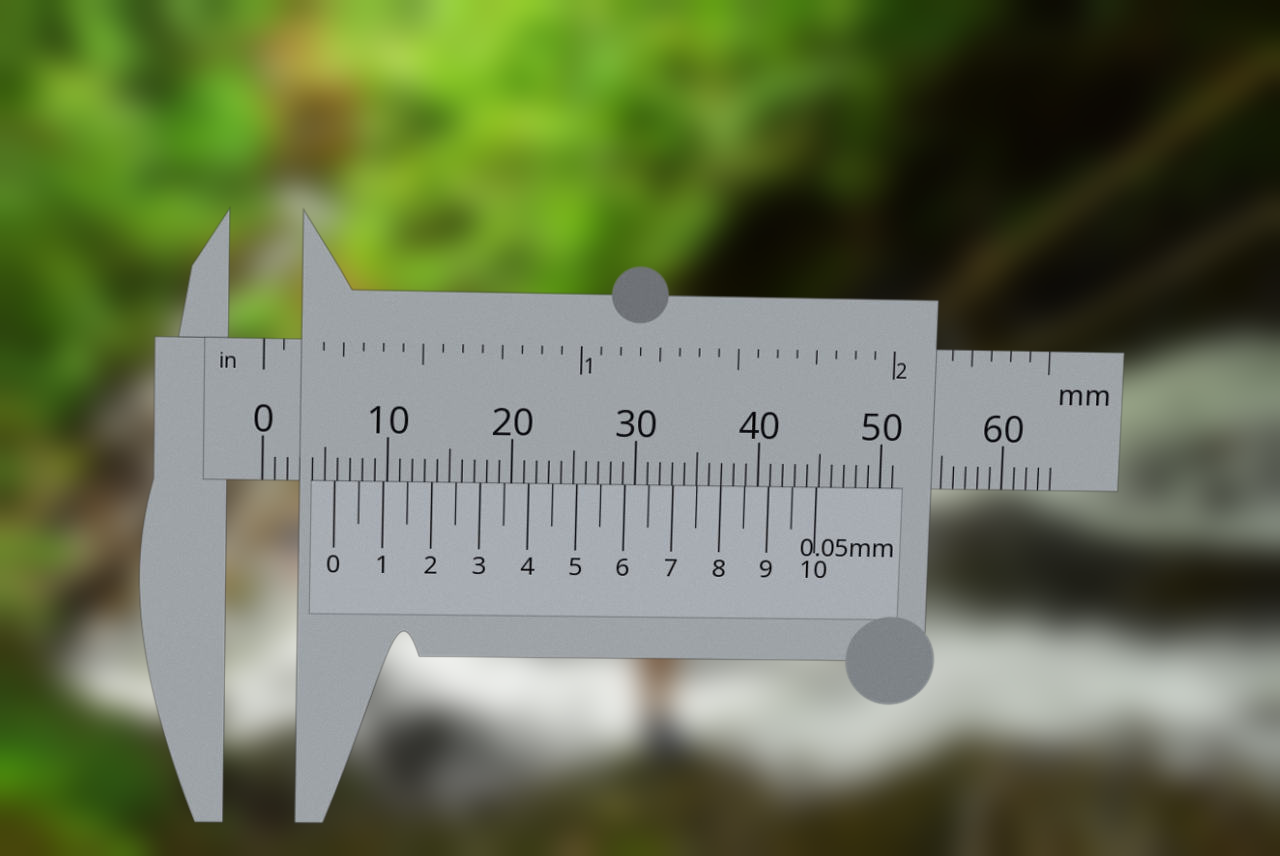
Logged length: 5.8 mm
